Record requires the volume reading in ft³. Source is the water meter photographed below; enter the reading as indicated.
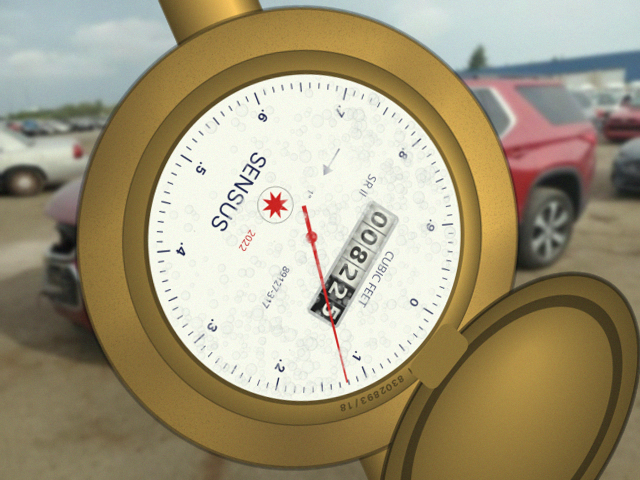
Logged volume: 8225.12 ft³
